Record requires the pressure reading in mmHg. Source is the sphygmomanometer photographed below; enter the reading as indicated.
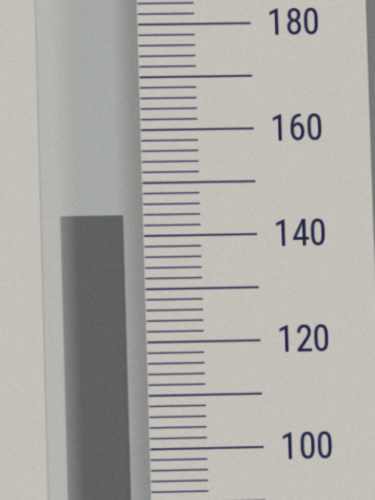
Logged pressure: 144 mmHg
